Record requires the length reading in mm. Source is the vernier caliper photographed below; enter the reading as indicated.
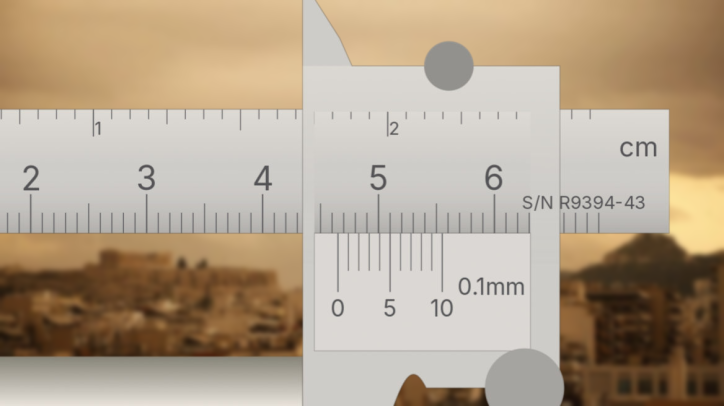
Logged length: 46.5 mm
